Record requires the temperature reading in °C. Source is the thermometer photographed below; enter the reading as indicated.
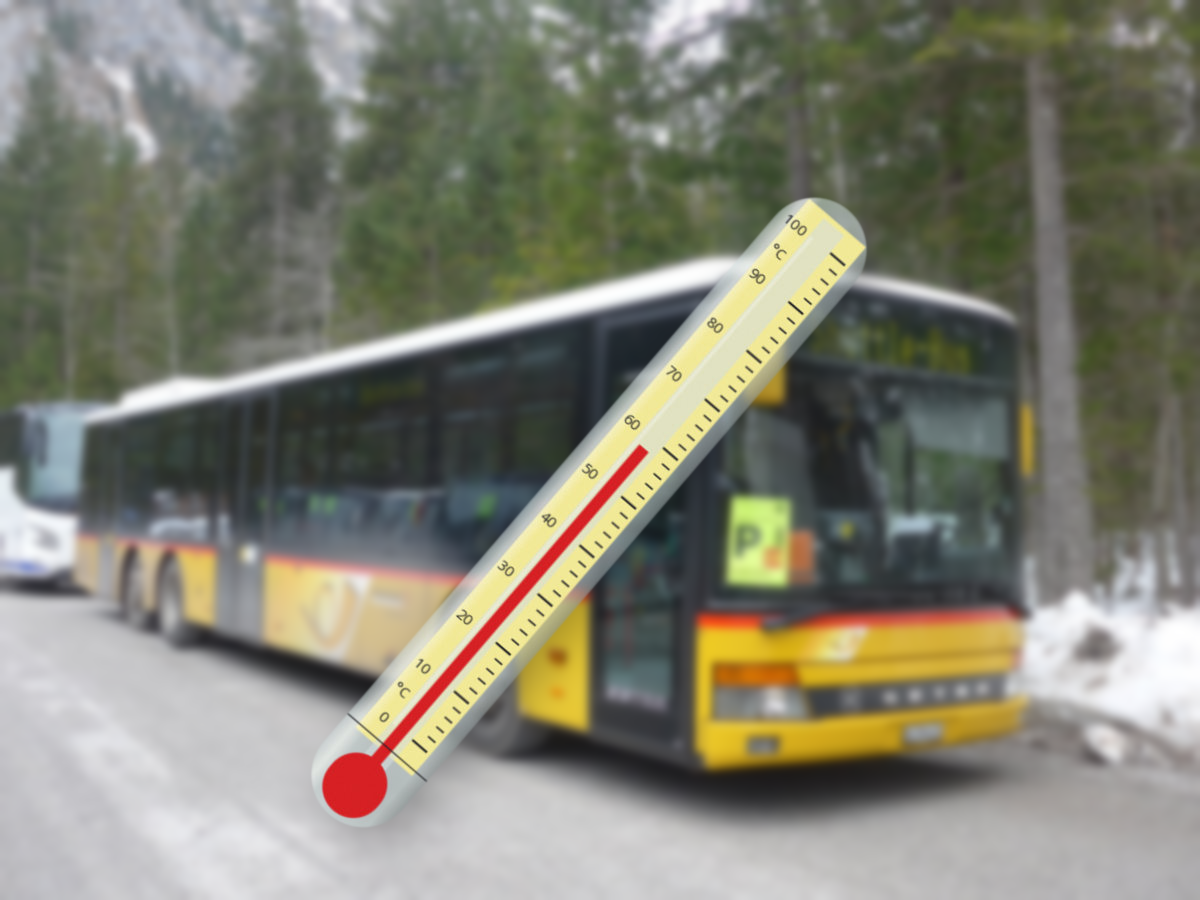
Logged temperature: 58 °C
